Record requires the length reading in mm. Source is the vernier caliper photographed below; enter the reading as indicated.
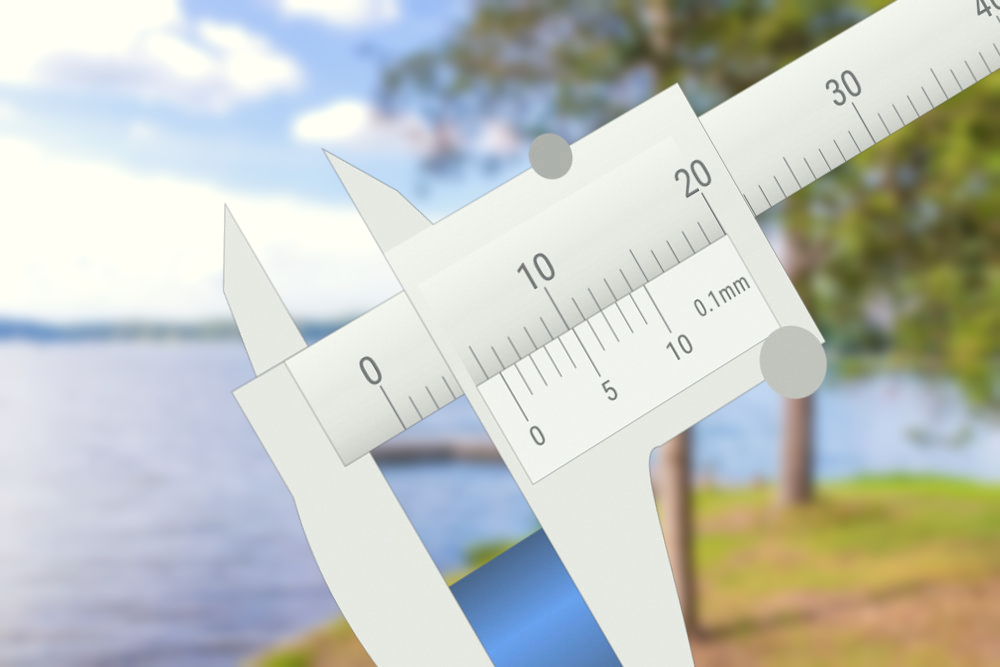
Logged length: 5.7 mm
